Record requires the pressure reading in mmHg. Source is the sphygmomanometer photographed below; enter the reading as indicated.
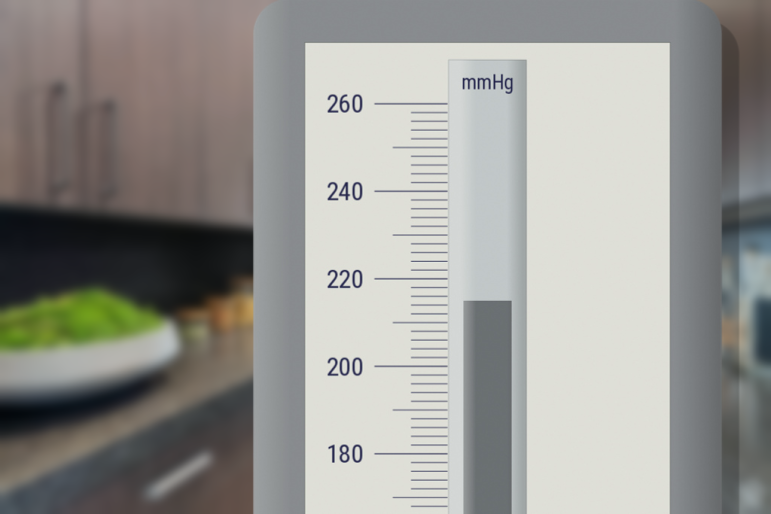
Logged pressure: 215 mmHg
